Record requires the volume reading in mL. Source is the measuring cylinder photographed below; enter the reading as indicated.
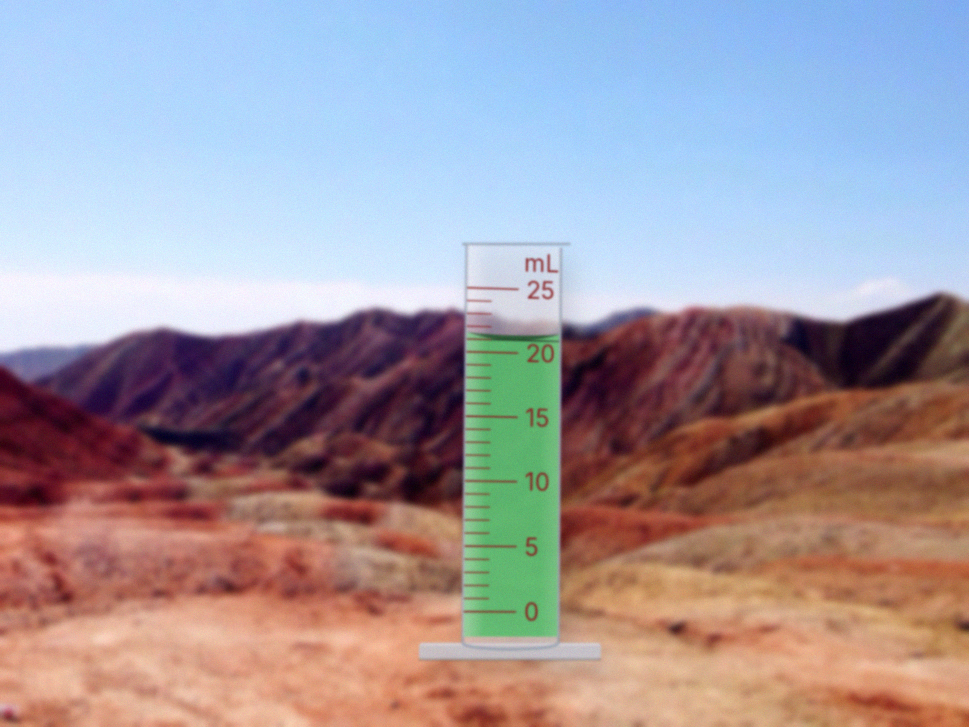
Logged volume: 21 mL
